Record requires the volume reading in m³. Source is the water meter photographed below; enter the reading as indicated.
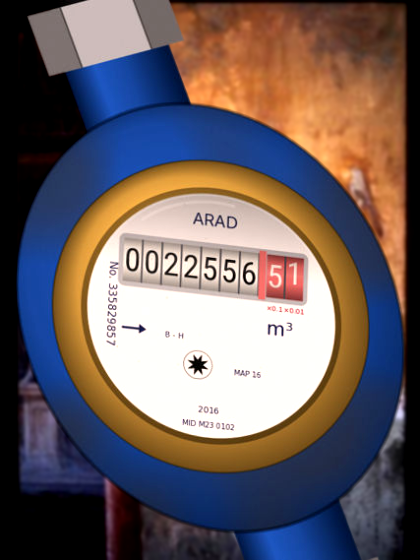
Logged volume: 22556.51 m³
